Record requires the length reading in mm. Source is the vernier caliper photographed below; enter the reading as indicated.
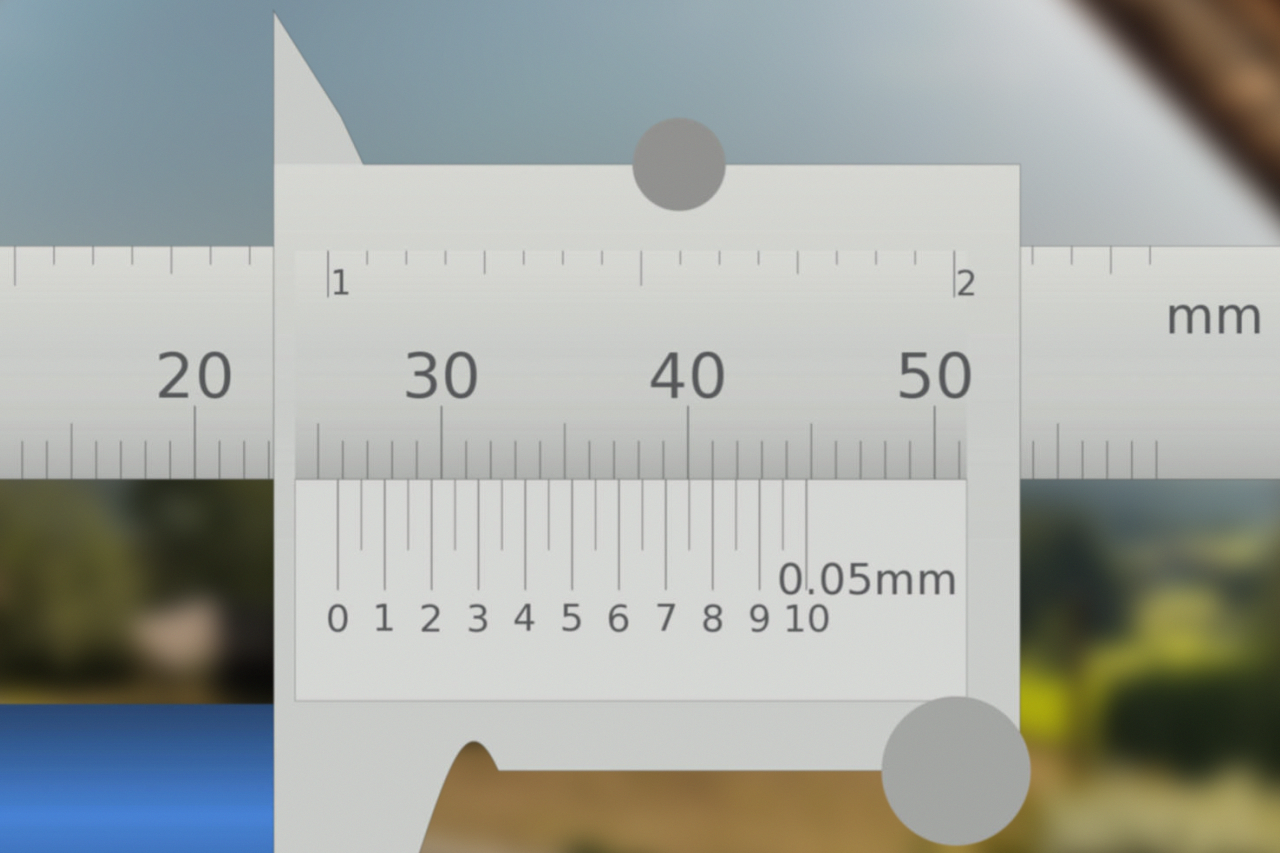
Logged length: 25.8 mm
